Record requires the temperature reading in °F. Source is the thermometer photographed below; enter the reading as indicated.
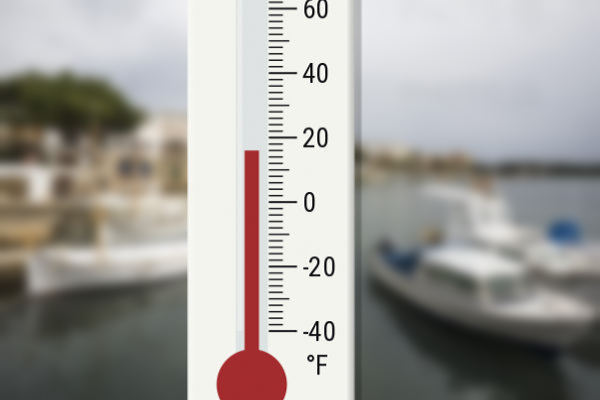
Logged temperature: 16 °F
